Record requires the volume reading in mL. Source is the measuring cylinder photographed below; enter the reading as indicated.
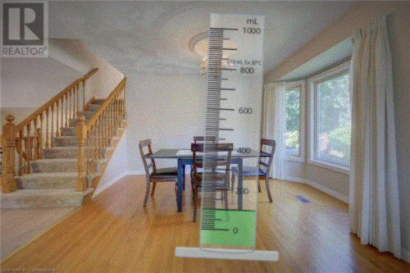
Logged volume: 100 mL
